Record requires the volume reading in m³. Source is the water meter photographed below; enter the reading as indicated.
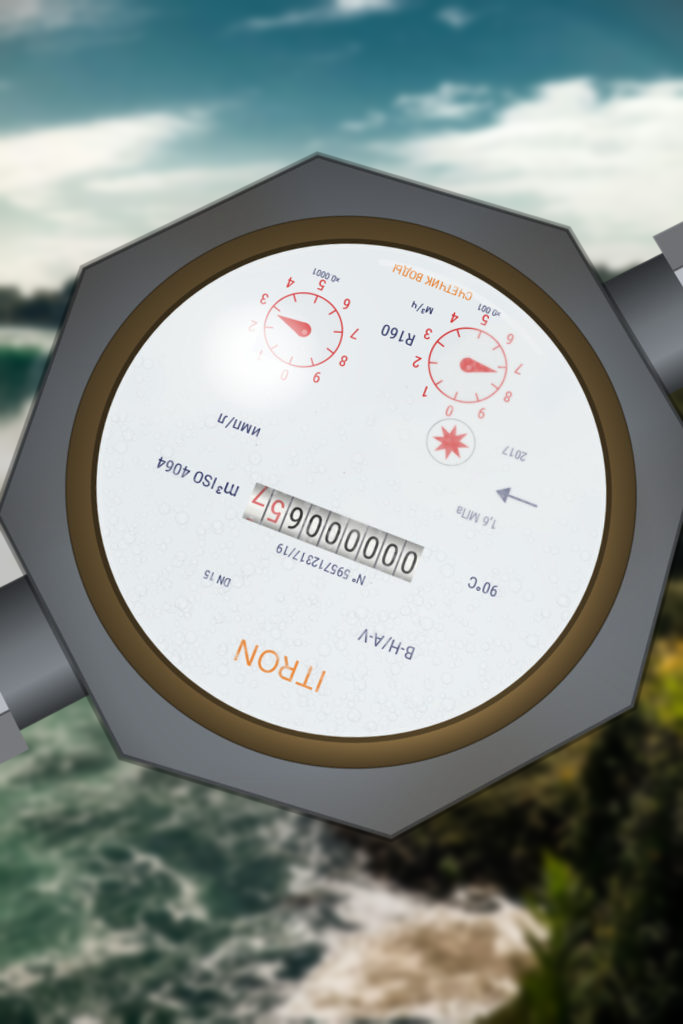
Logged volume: 6.5672 m³
